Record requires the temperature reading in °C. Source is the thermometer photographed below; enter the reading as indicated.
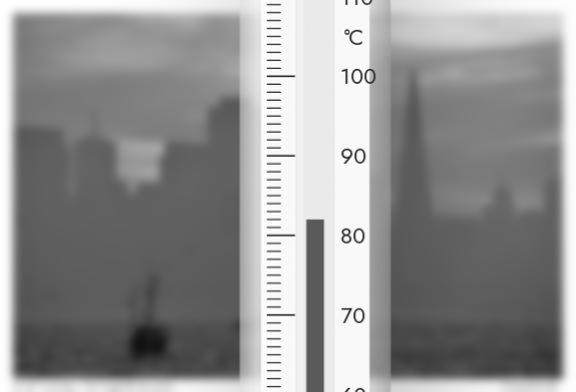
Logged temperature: 82 °C
